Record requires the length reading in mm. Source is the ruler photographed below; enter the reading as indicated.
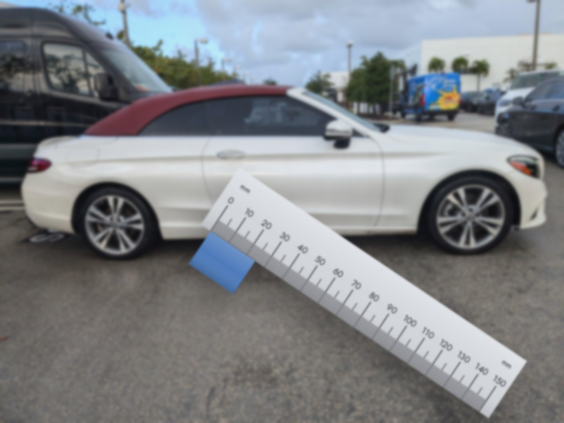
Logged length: 25 mm
